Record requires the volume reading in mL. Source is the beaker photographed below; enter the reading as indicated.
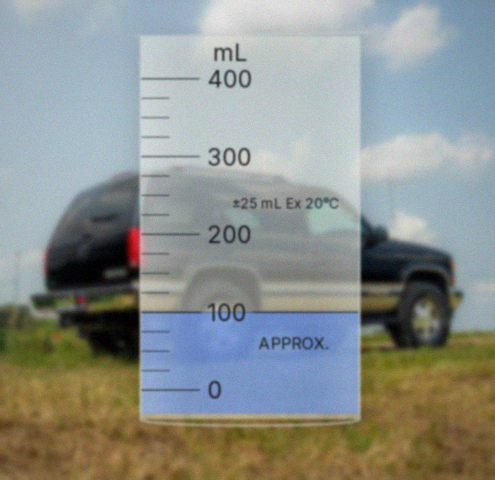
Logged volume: 100 mL
